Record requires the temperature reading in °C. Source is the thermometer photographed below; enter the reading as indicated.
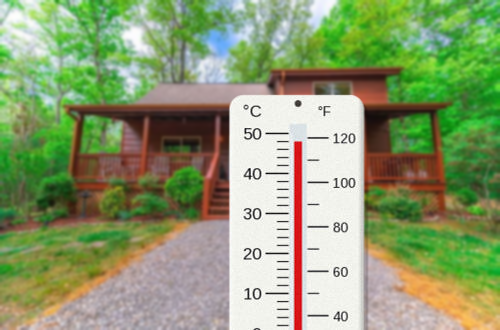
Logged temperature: 48 °C
